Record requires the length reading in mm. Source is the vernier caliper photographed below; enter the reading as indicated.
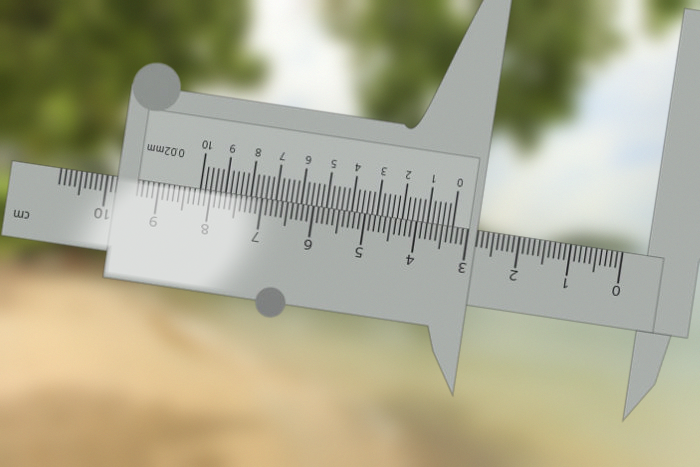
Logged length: 33.0 mm
